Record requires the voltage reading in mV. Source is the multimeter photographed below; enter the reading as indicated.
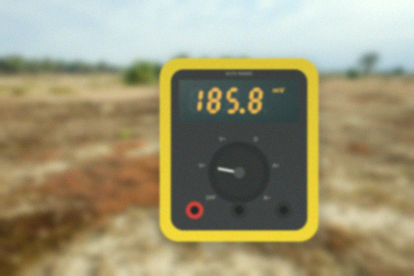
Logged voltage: 185.8 mV
